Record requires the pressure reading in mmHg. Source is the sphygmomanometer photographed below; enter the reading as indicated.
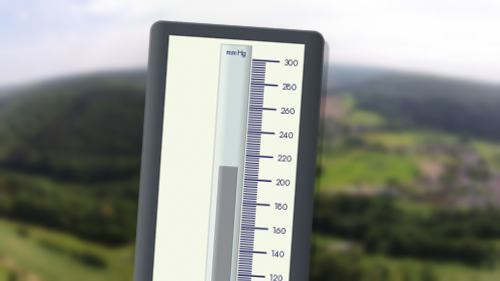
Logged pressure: 210 mmHg
